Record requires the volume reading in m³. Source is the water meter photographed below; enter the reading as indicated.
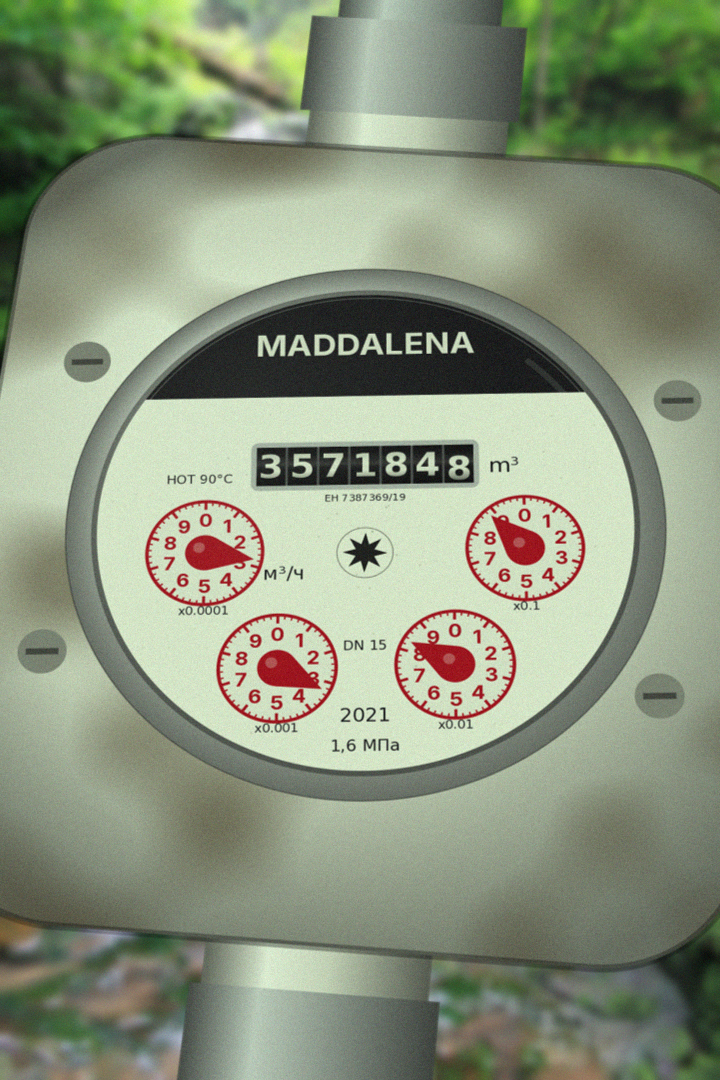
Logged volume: 3571847.8832 m³
